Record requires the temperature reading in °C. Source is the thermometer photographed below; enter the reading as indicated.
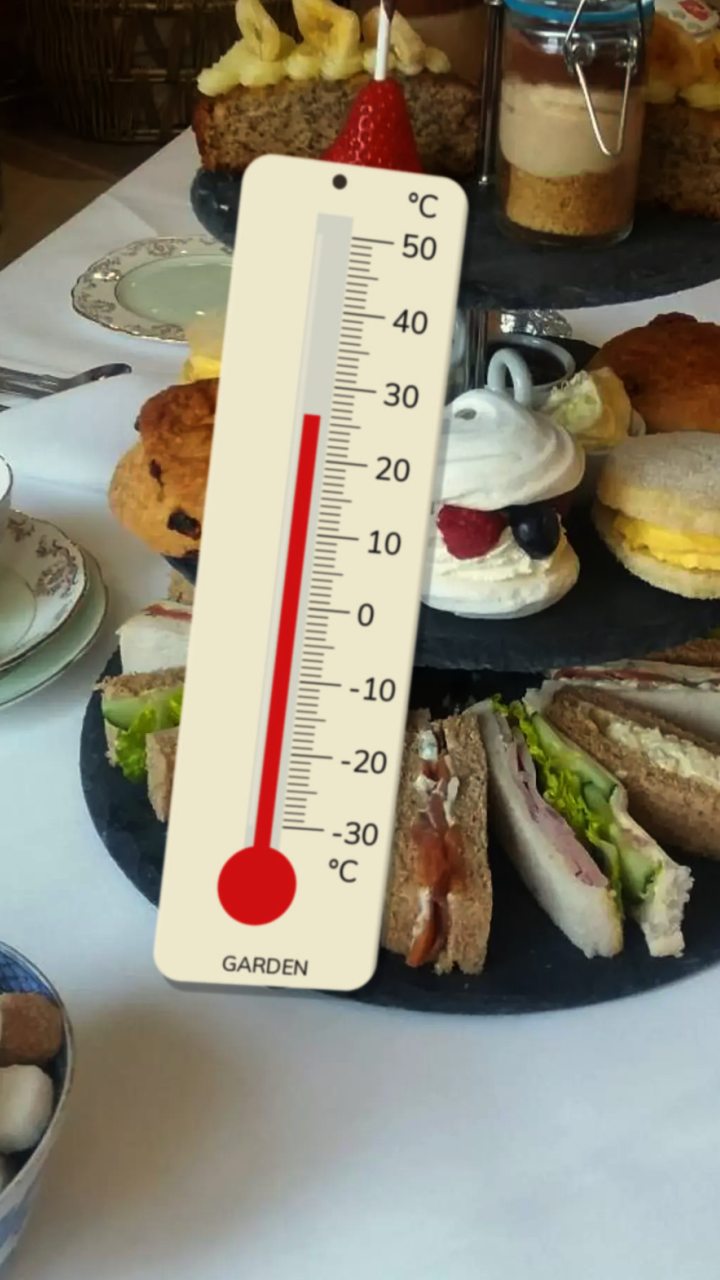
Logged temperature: 26 °C
